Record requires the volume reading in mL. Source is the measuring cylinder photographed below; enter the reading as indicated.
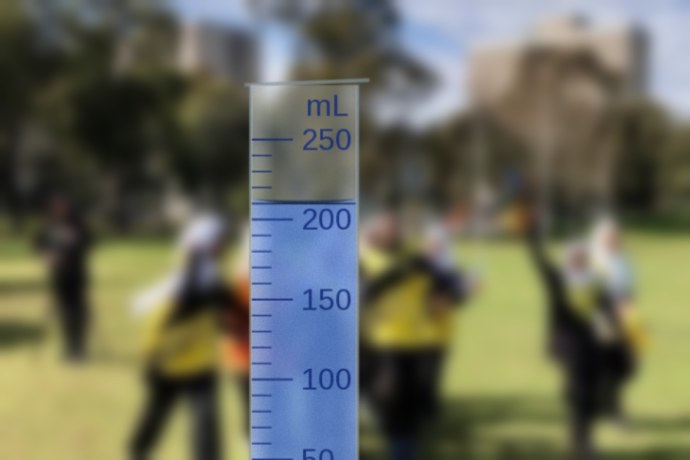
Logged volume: 210 mL
